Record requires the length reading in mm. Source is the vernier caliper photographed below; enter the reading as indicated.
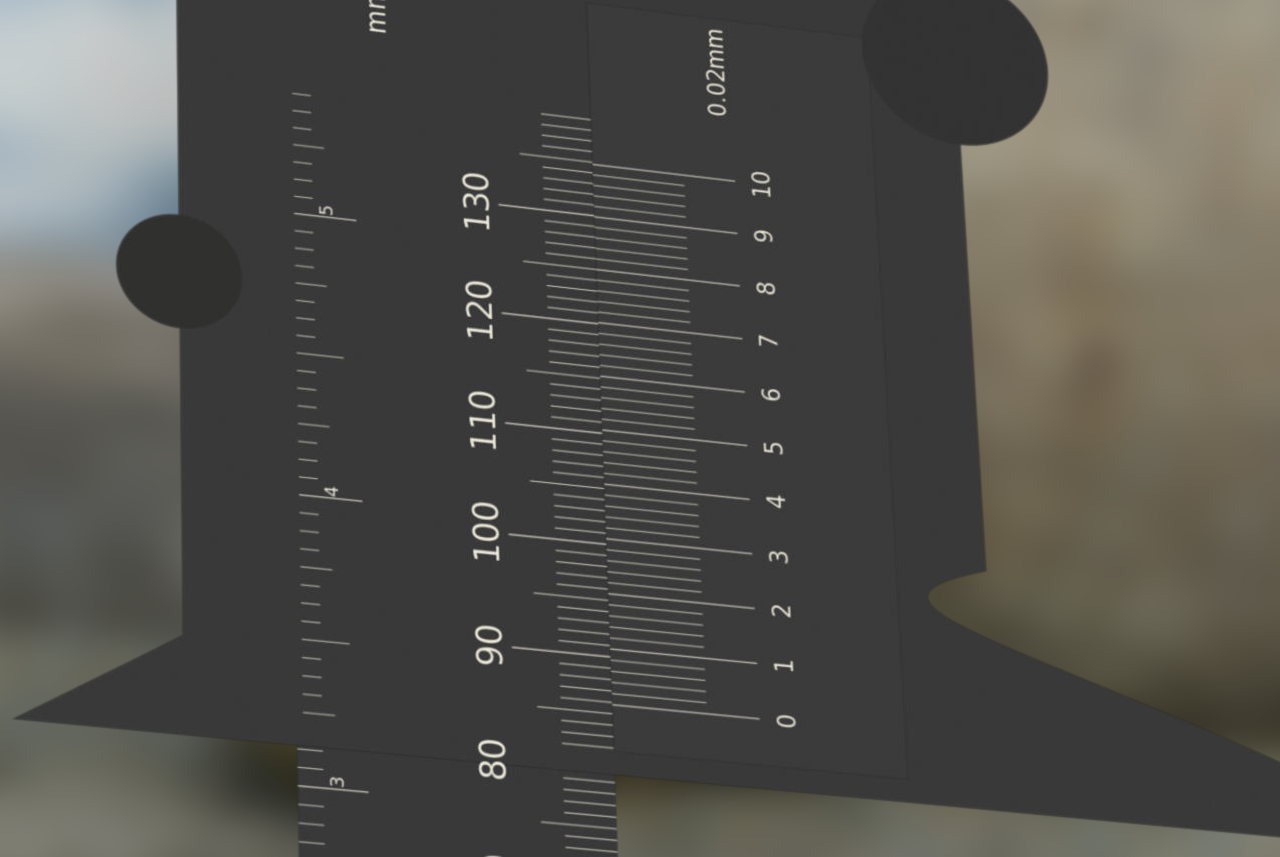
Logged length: 85.8 mm
